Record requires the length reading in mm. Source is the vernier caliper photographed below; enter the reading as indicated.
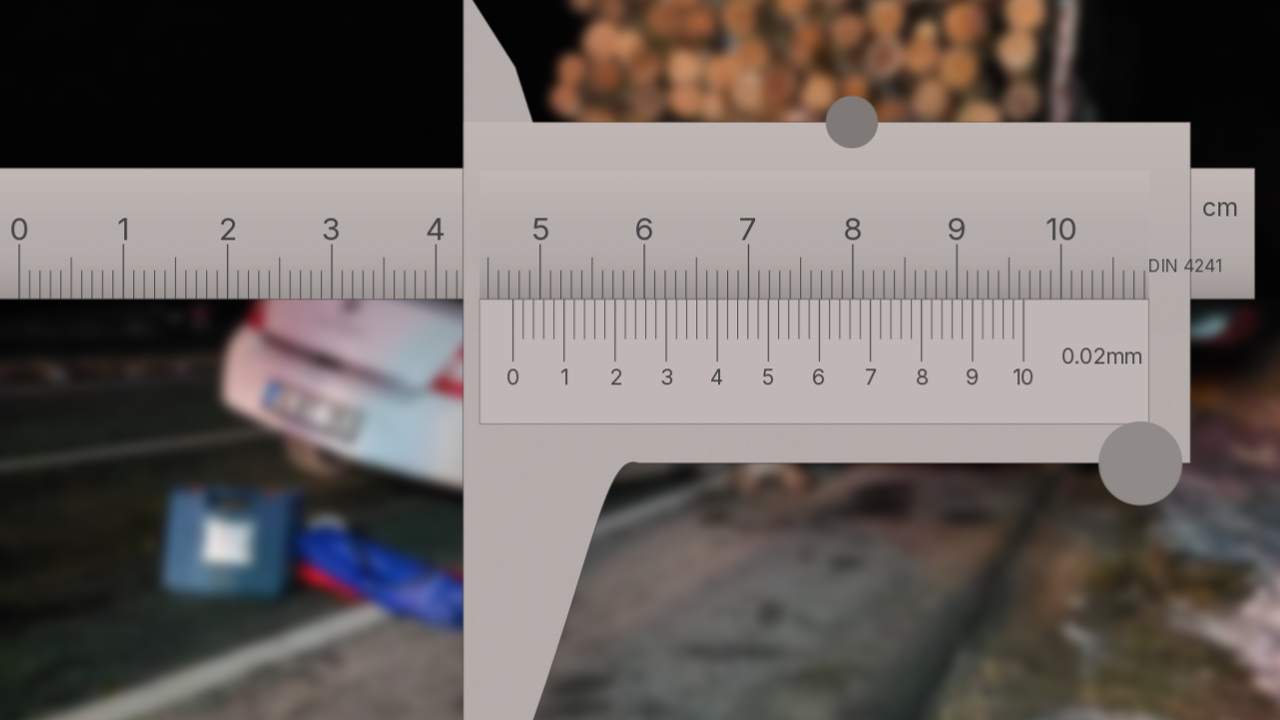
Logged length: 47.4 mm
